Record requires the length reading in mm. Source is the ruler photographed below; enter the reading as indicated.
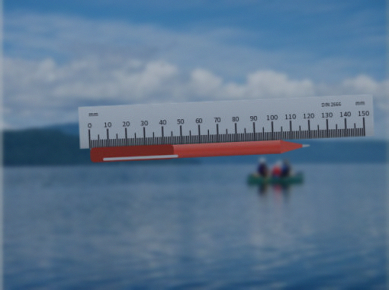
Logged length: 120 mm
